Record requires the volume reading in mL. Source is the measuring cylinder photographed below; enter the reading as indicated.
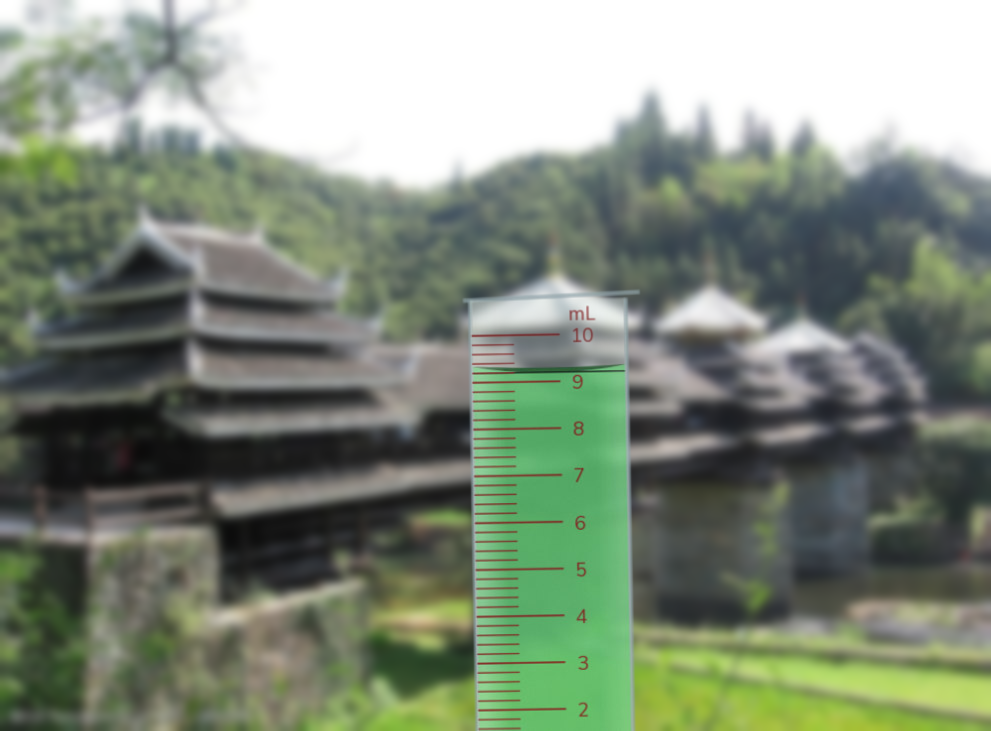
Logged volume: 9.2 mL
